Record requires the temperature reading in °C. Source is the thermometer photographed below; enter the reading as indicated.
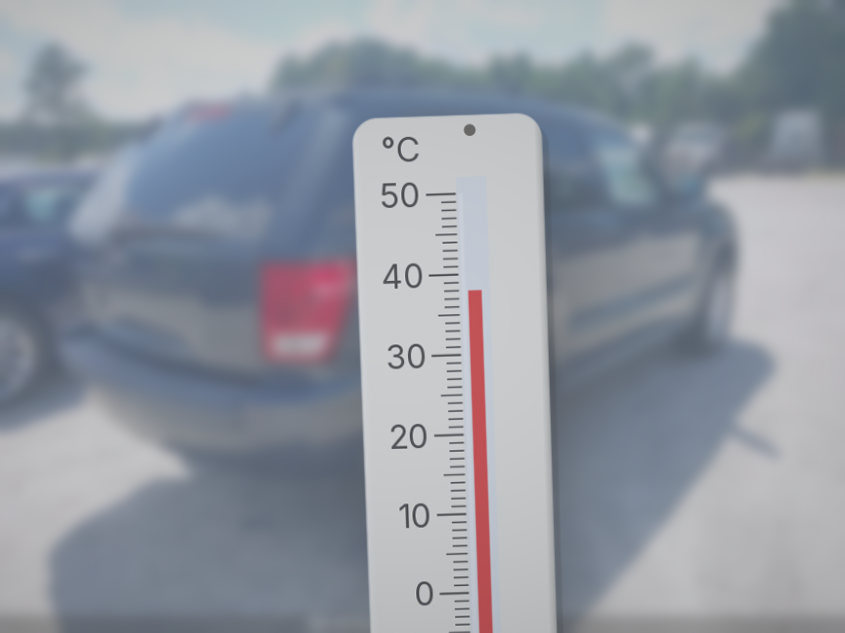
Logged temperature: 38 °C
